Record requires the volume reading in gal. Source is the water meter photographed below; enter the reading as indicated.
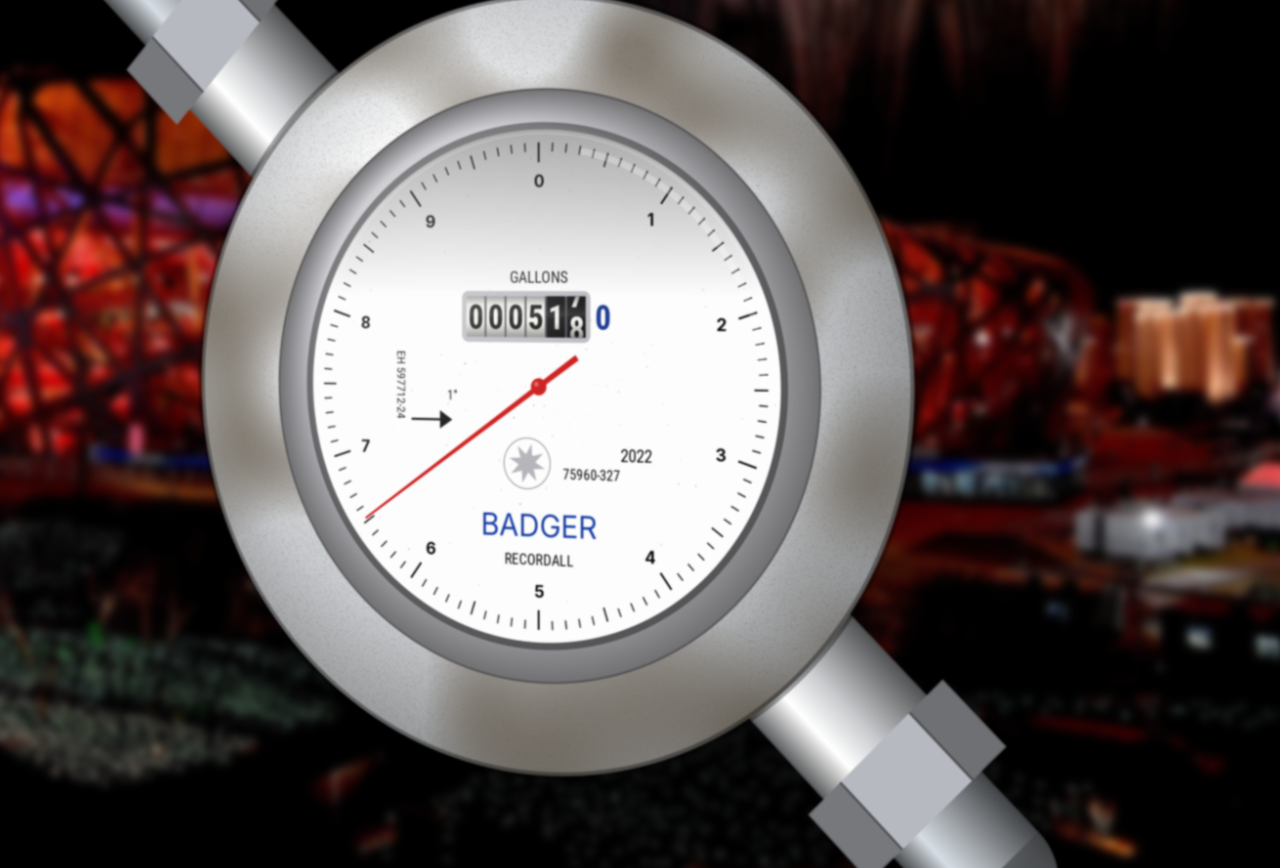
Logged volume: 5176.5 gal
